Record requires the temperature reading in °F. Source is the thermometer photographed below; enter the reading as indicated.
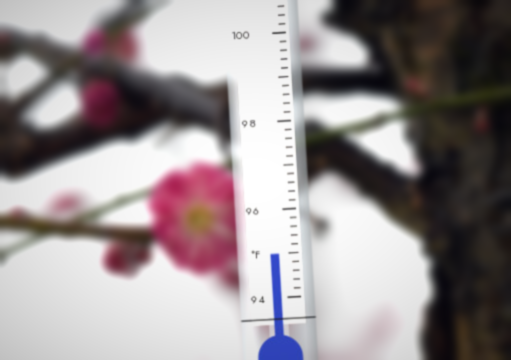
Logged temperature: 95 °F
